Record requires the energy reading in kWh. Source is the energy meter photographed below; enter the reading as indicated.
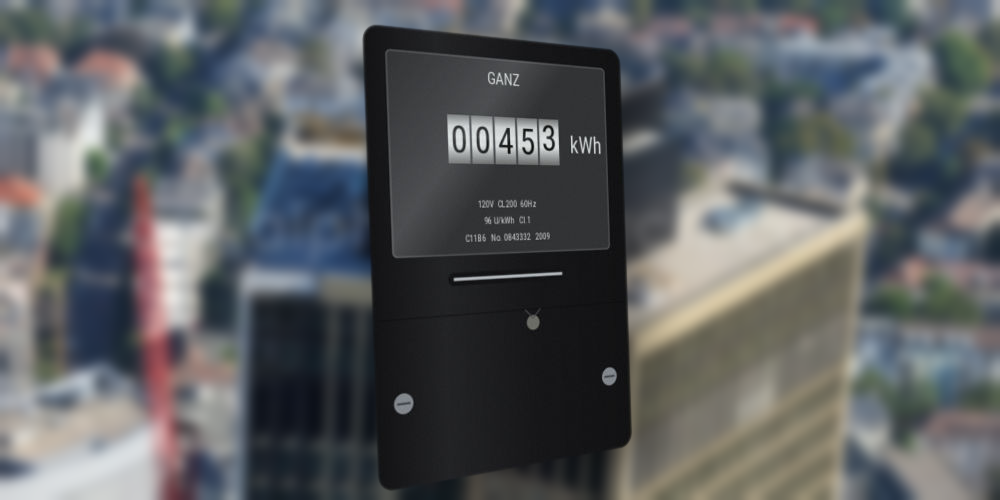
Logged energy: 453 kWh
